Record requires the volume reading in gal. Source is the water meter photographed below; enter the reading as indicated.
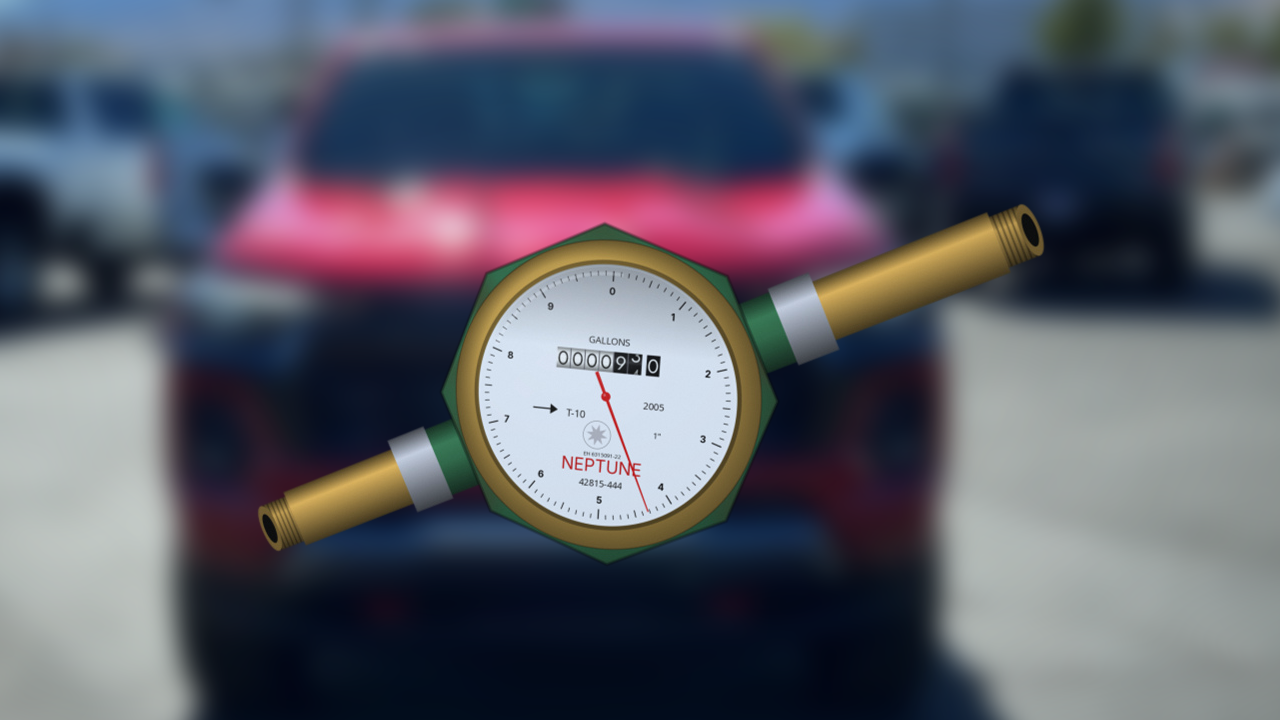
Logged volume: 934.3 gal
